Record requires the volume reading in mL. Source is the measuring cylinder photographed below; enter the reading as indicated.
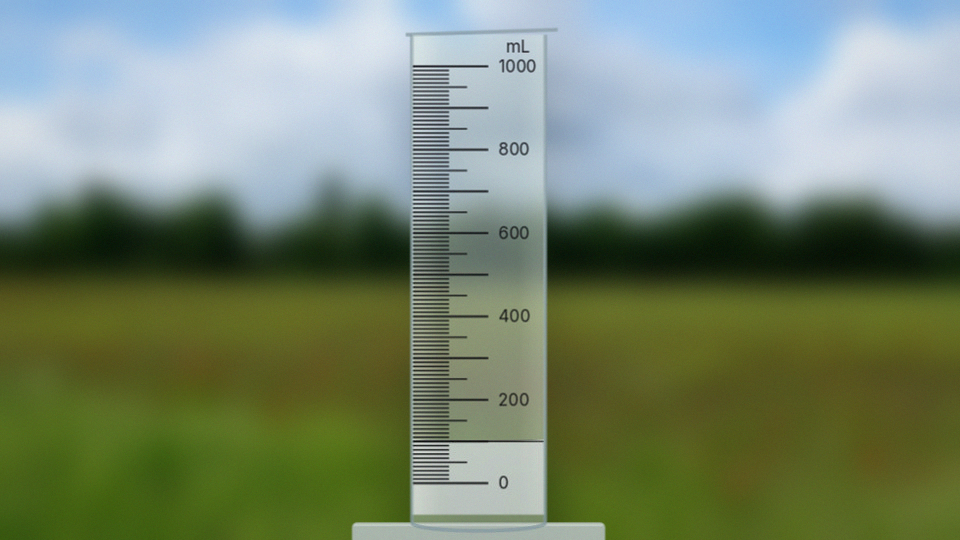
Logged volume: 100 mL
